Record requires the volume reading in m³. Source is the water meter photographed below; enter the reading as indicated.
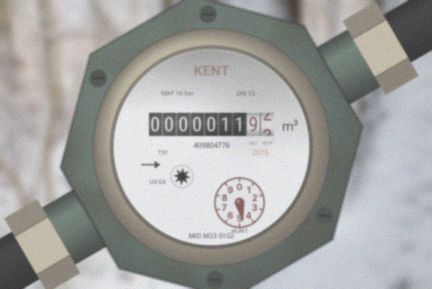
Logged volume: 11.924 m³
